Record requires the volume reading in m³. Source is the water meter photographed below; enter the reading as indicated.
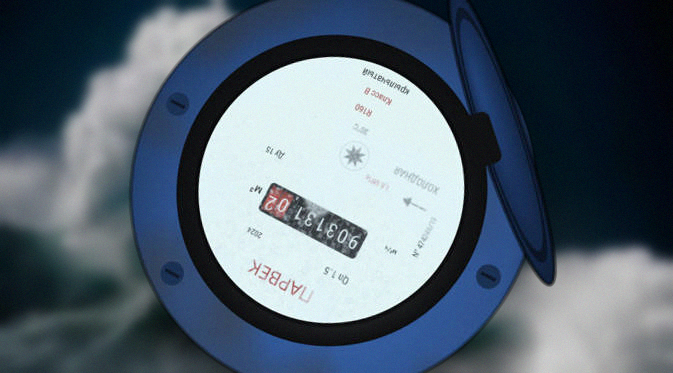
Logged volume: 903131.02 m³
